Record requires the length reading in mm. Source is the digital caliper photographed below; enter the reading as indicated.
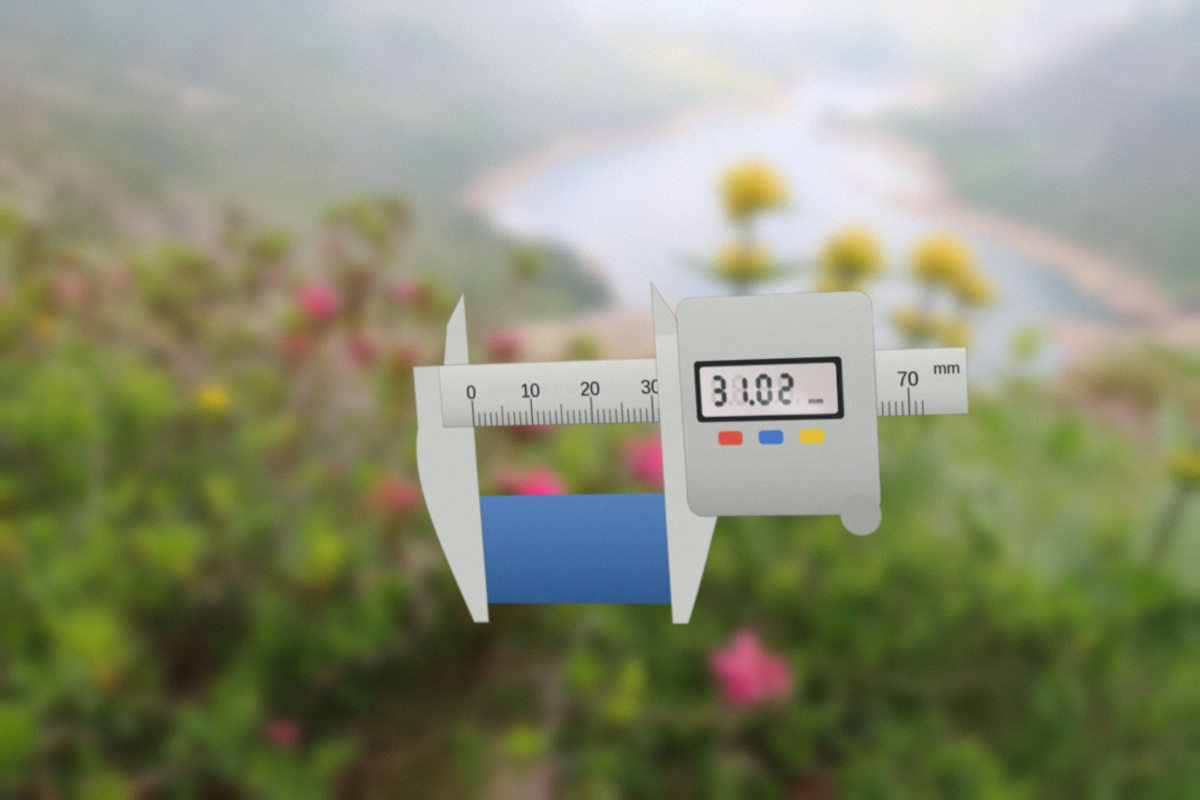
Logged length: 31.02 mm
